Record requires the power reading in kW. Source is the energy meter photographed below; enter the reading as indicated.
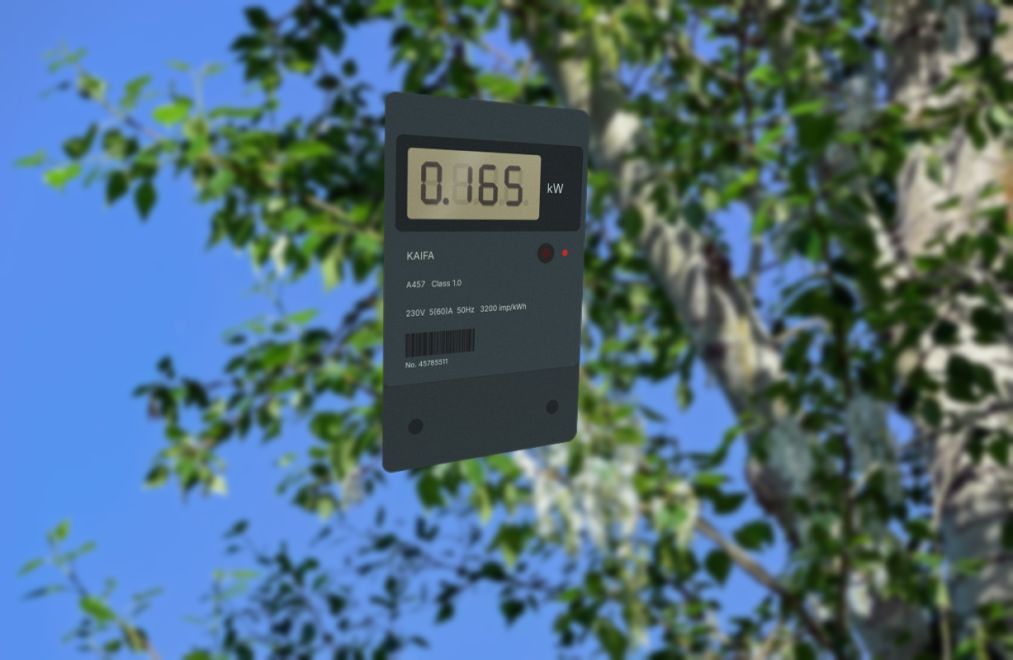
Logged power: 0.165 kW
